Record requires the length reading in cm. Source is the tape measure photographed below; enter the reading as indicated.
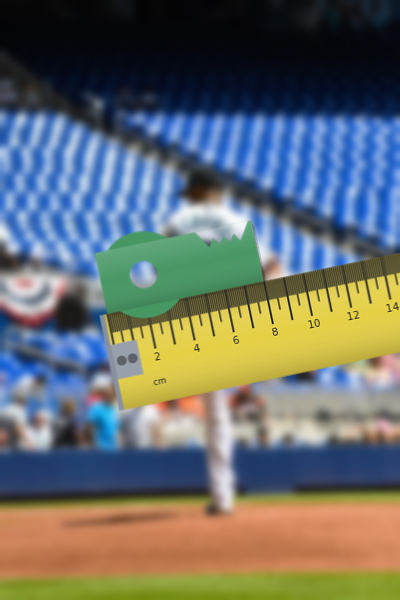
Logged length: 8 cm
